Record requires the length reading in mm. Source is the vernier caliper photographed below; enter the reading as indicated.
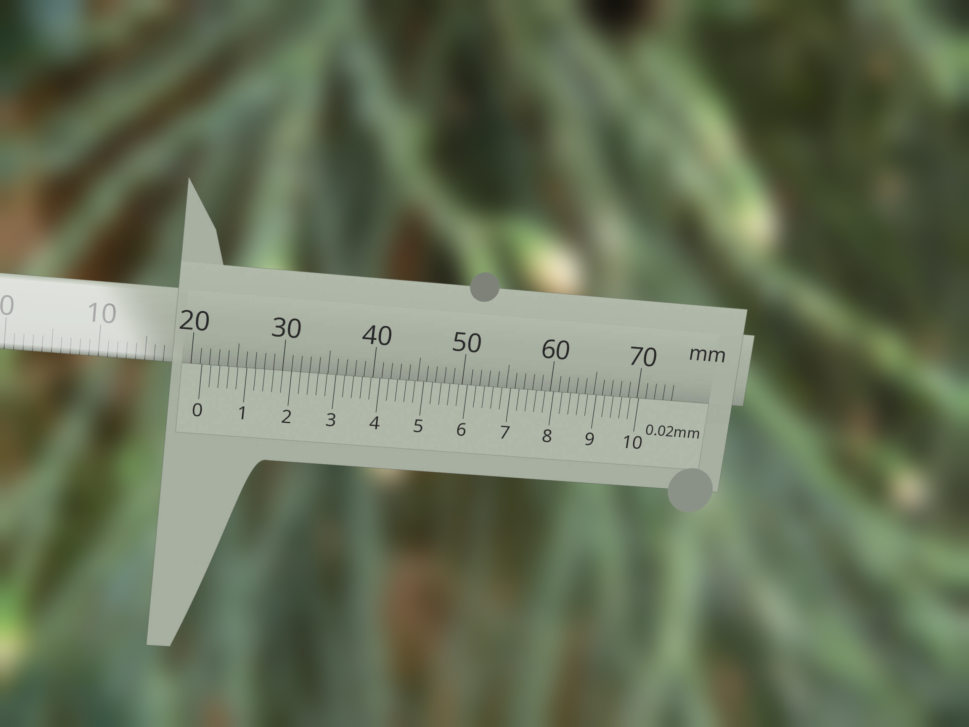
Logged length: 21.2 mm
